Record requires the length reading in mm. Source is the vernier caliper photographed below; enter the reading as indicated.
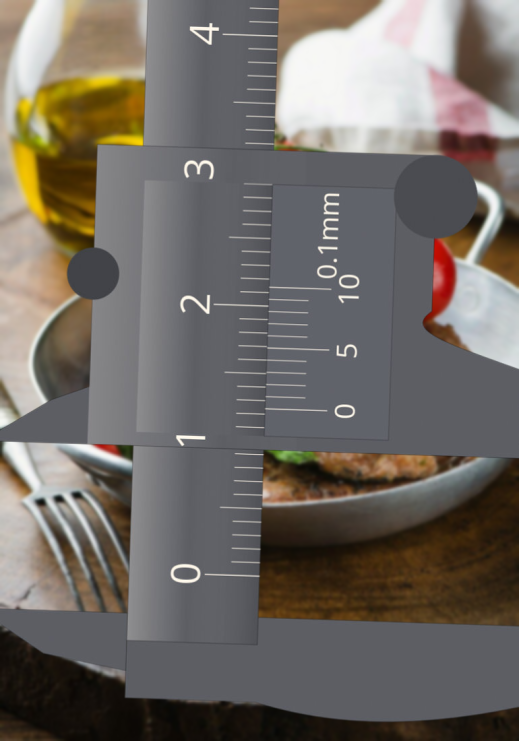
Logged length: 12.4 mm
